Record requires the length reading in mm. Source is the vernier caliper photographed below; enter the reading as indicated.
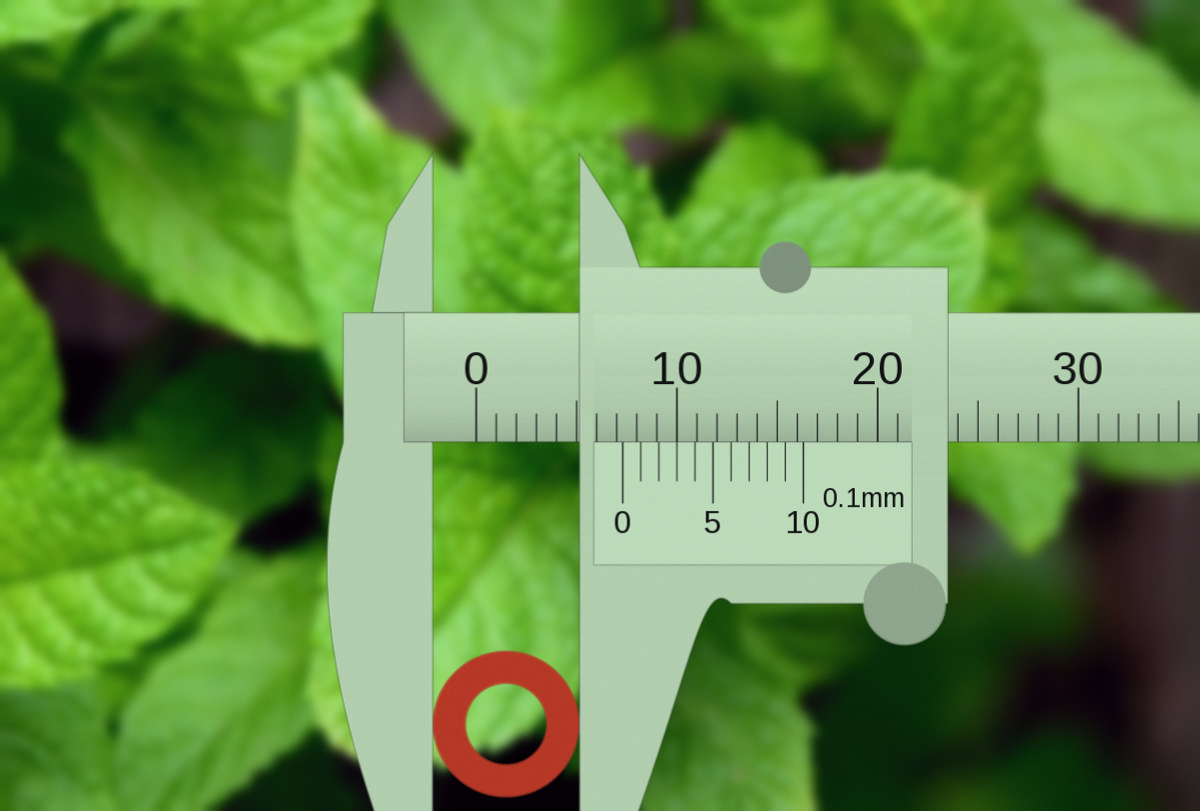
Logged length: 7.3 mm
